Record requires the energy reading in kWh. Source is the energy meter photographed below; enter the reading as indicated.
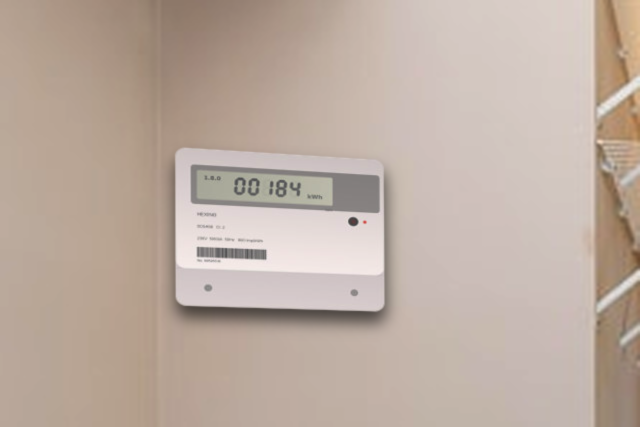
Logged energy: 184 kWh
